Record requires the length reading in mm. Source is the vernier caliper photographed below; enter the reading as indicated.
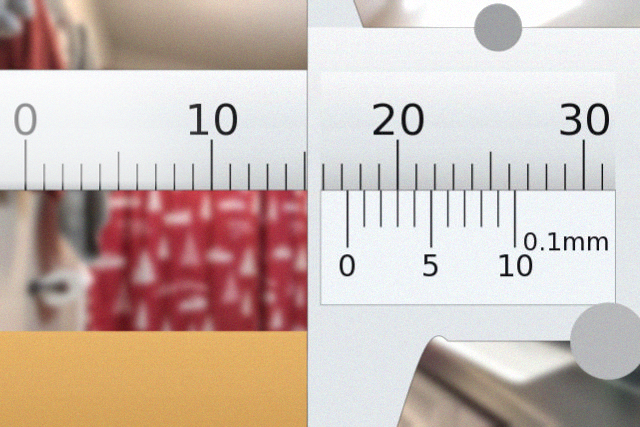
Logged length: 17.3 mm
